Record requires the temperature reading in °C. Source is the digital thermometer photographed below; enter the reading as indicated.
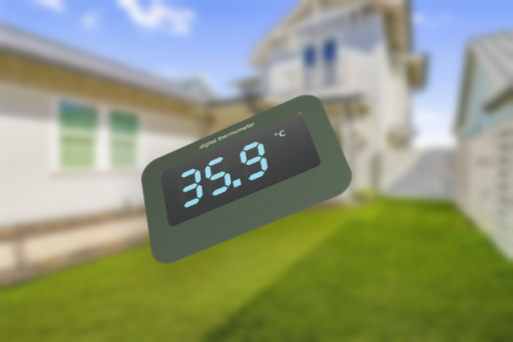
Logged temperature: 35.9 °C
